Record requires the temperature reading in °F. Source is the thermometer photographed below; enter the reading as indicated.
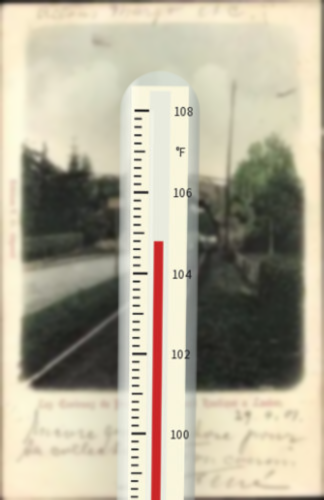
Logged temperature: 104.8 °F
